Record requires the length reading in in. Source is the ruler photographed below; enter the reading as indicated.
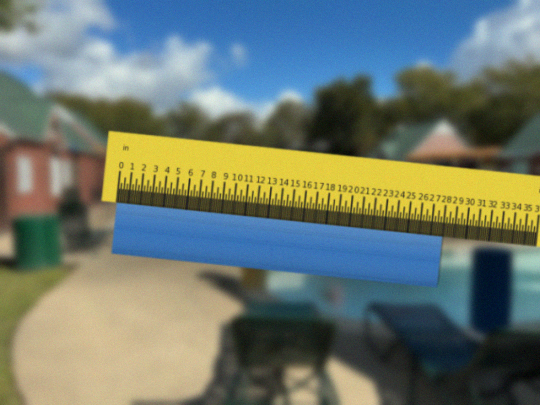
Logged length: 28 in
